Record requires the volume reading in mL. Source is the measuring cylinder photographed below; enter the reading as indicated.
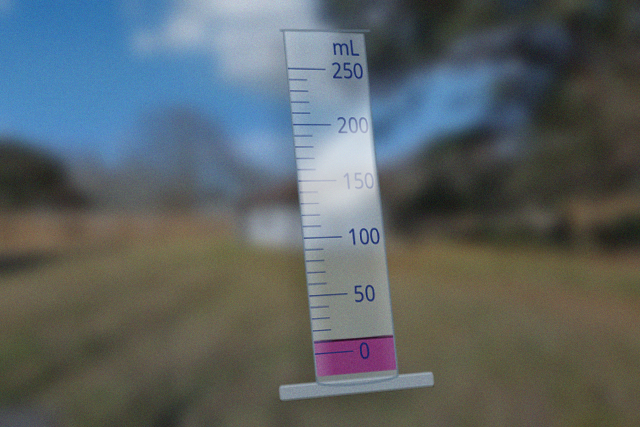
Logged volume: 10 mL
